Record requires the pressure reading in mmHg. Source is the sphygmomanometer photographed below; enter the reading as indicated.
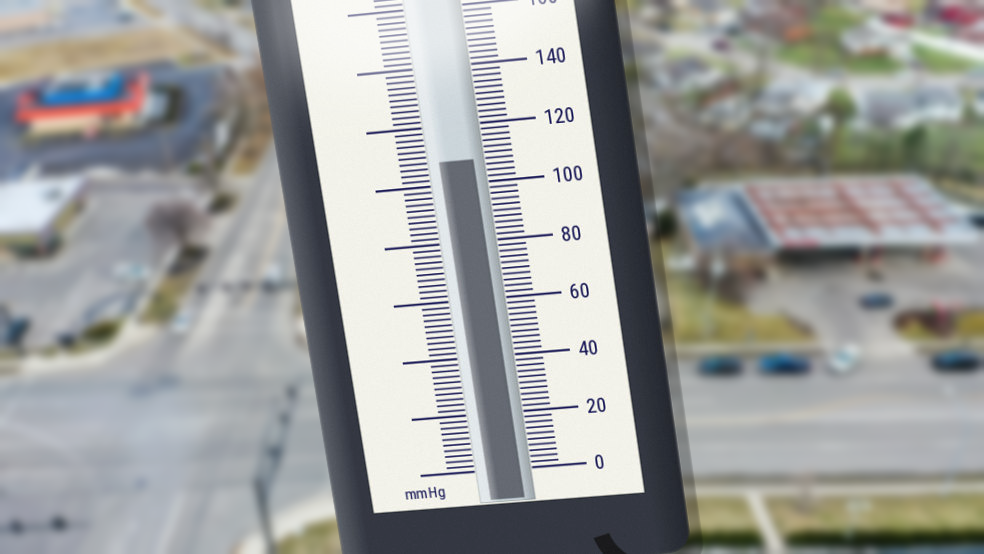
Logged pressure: 108 mmHg
